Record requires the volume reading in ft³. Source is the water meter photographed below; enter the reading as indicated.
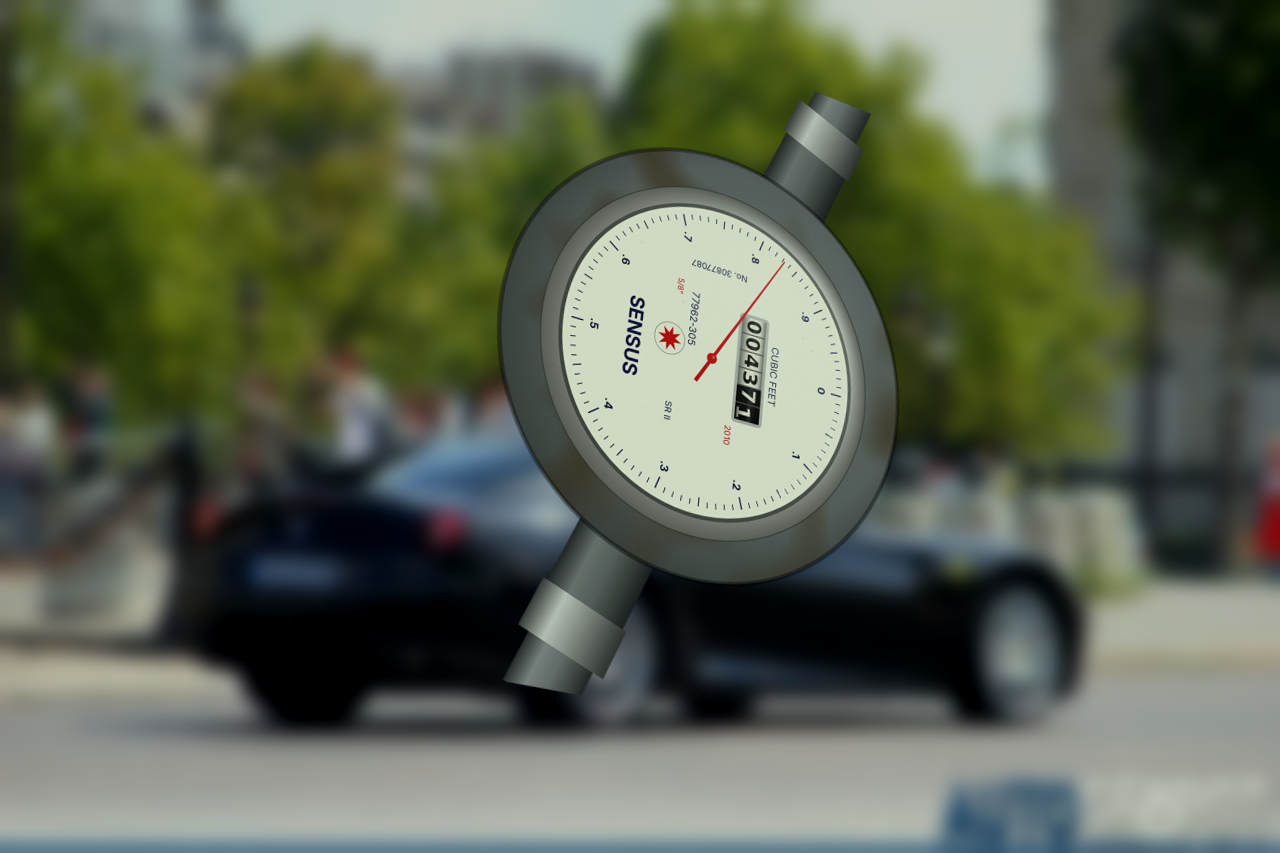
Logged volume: 4370.83 ft³
